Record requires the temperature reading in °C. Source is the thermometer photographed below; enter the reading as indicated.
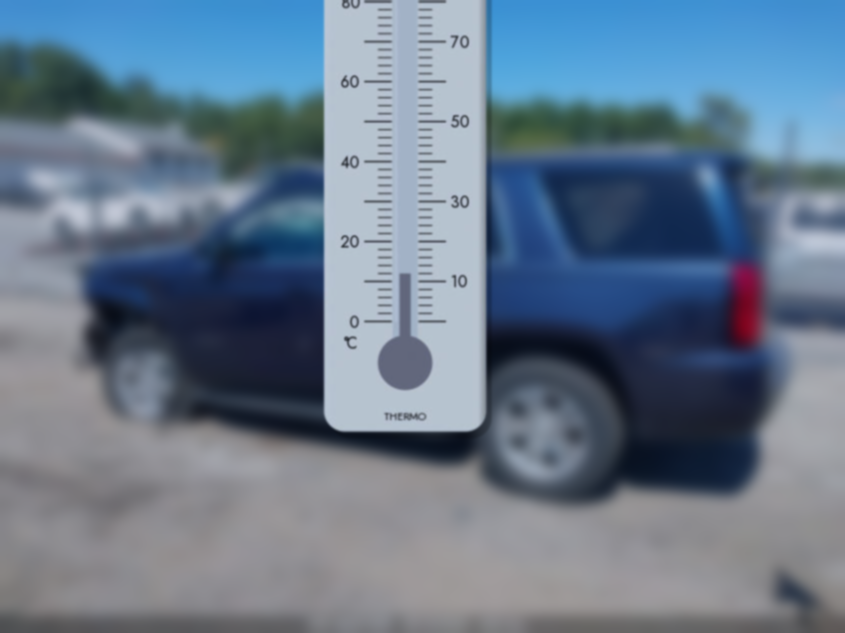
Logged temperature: 12 °C
